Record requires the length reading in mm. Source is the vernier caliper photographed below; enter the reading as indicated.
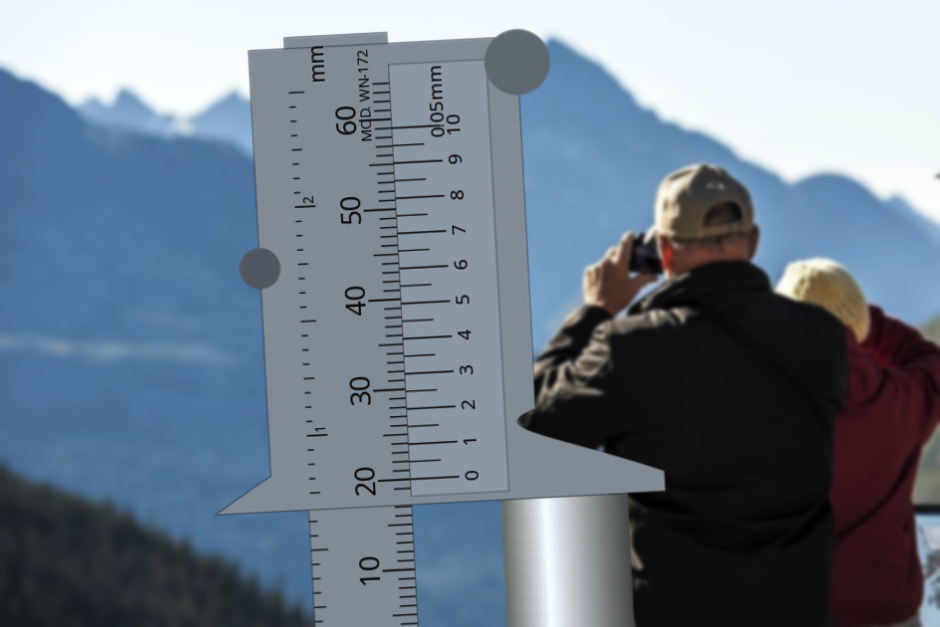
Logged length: 20.0 mm
